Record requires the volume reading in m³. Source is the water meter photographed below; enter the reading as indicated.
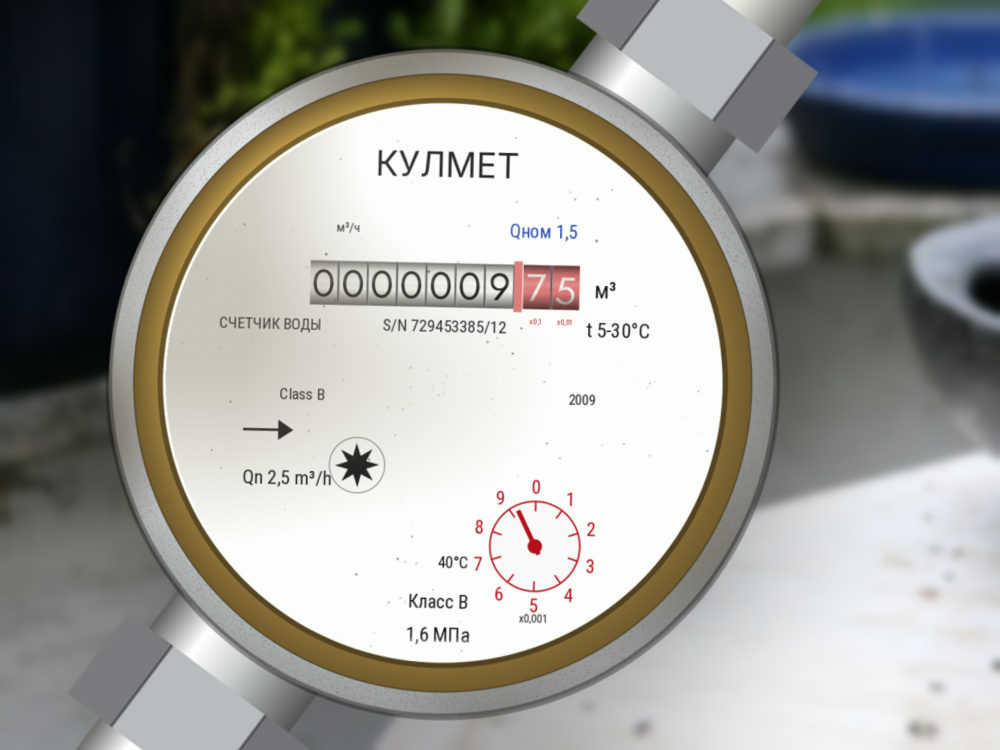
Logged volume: 9.749 m³
